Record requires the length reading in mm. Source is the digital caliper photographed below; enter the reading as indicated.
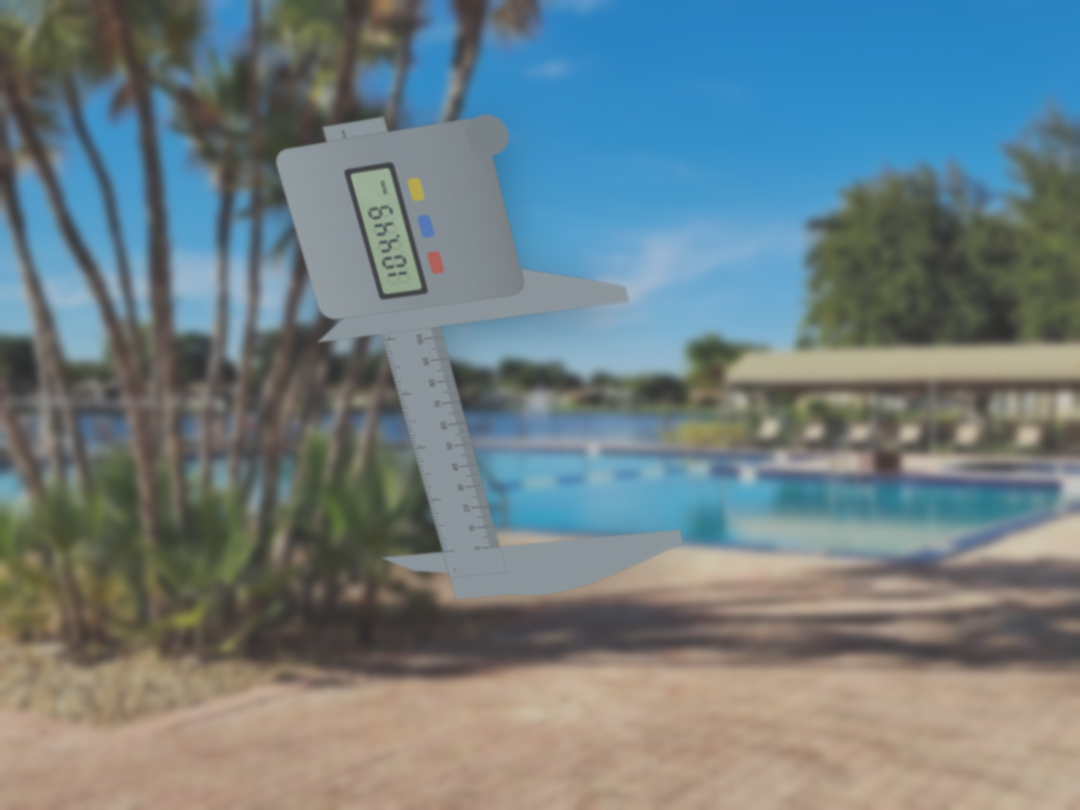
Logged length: 104.49 mm
